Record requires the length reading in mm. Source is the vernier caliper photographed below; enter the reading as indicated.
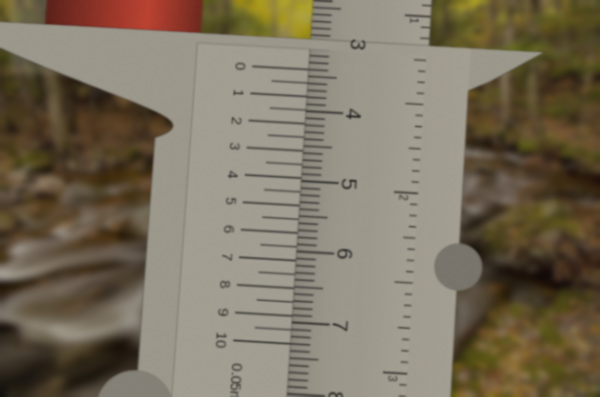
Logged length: 34.0 mm
